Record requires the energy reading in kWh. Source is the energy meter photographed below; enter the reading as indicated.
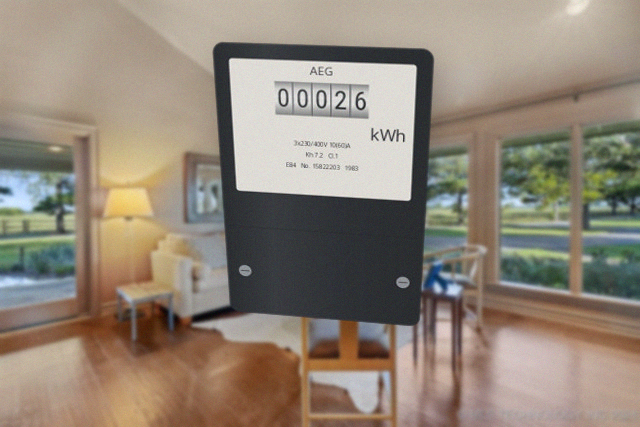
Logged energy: 26 kWh
